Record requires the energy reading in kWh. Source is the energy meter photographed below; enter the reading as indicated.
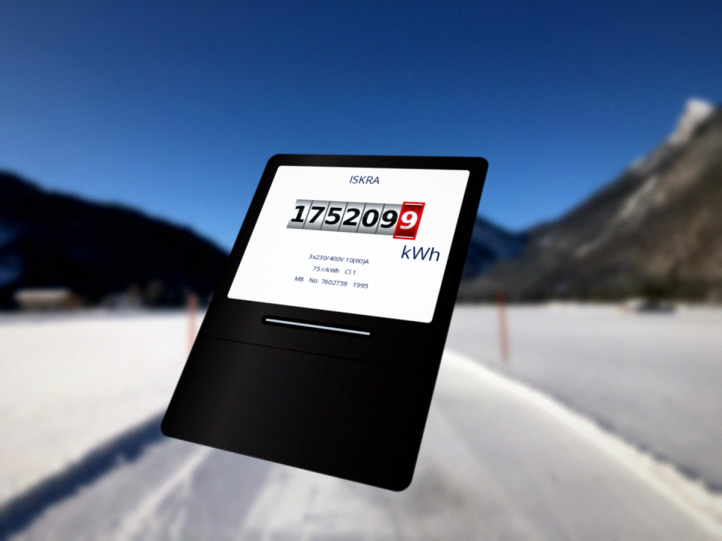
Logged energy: 175209.9 kWh
